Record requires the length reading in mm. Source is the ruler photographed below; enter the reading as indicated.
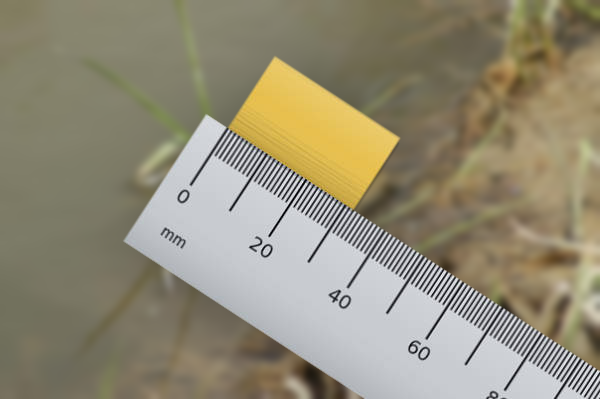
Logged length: 32 mm
